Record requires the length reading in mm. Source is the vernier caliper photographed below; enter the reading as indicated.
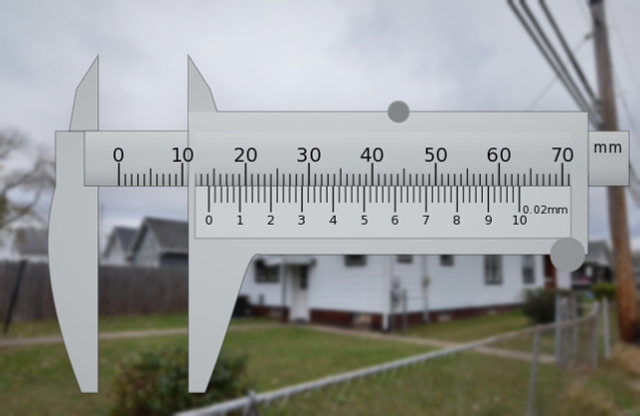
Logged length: 14.2 mm
